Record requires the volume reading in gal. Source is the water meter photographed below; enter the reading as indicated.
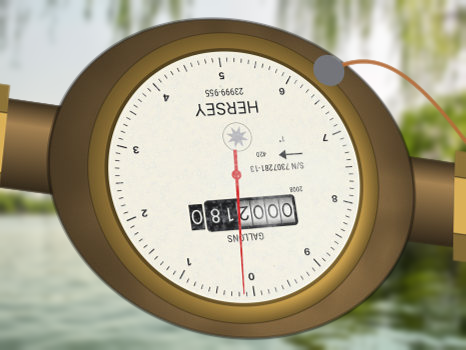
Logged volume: 2180.1 gal
